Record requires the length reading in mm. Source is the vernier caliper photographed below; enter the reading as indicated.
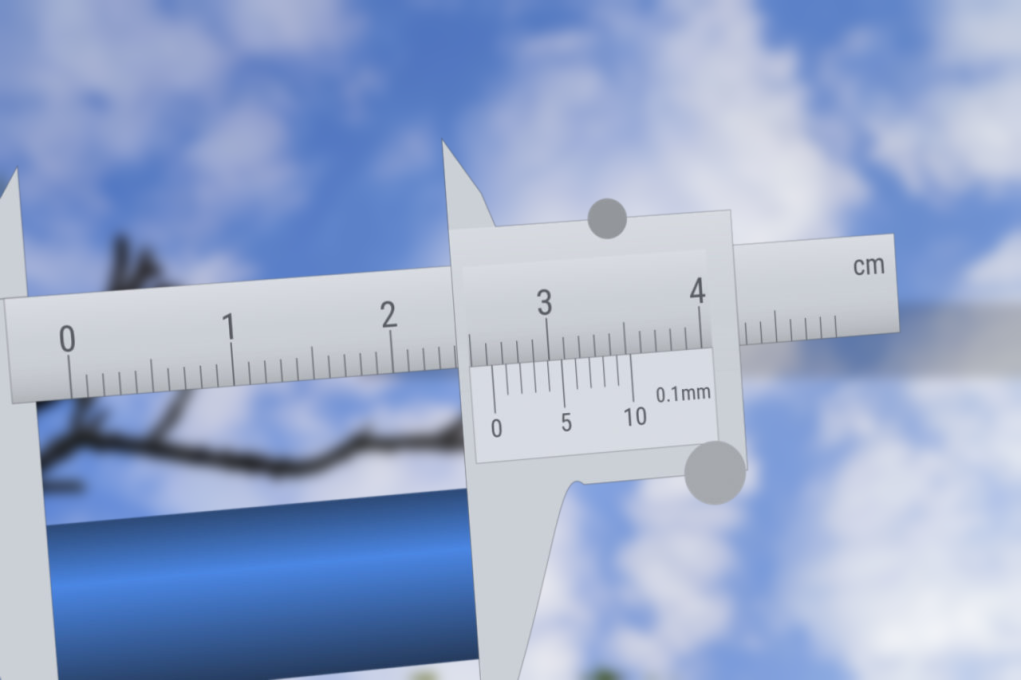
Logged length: 26.3 mm
